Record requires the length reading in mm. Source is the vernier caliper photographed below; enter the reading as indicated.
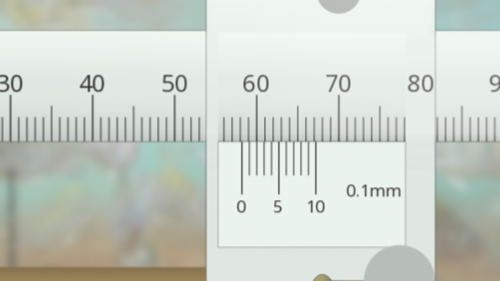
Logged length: 58.2 mm
